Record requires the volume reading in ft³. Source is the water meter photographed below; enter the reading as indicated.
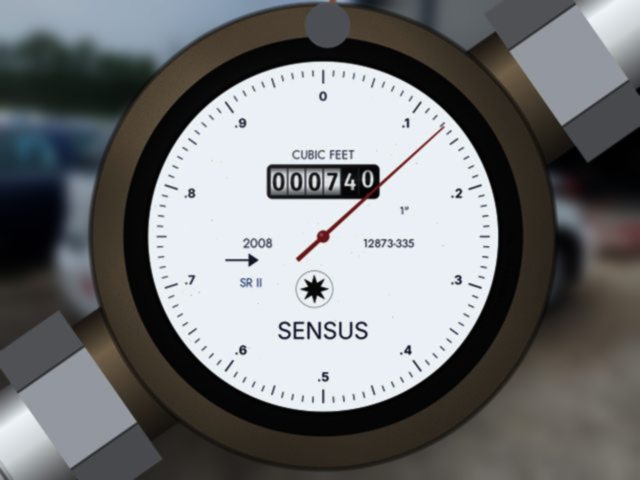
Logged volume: 740.13 ft³
